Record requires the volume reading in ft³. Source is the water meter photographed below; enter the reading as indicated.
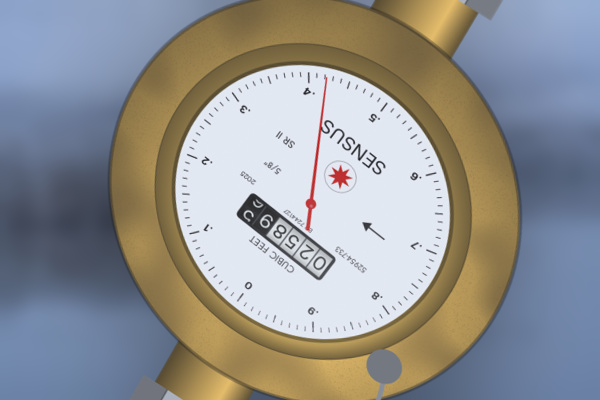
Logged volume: 25895.42 ft³
